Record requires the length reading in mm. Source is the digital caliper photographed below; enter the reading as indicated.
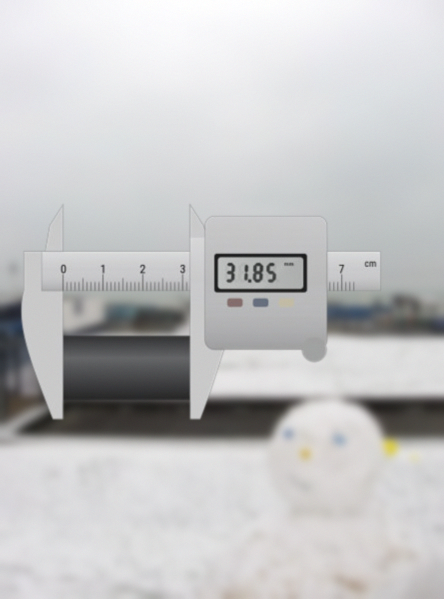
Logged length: 31.85 mm
